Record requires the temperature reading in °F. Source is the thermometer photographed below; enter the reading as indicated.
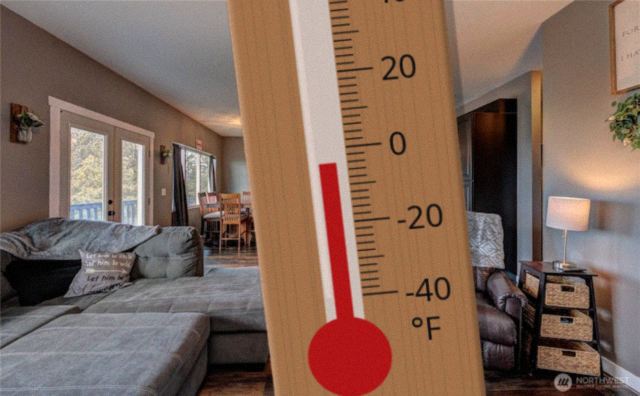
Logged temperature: -4 °F
